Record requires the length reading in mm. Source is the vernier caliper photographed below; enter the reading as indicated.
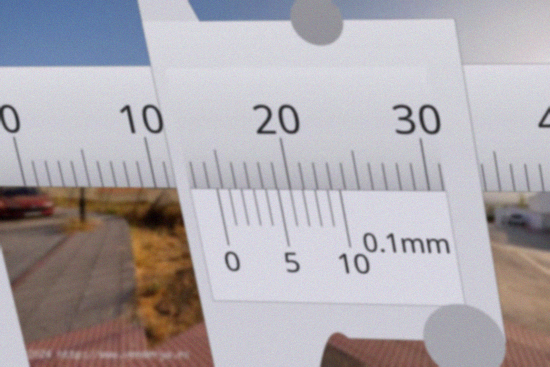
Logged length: 14.6 mm
